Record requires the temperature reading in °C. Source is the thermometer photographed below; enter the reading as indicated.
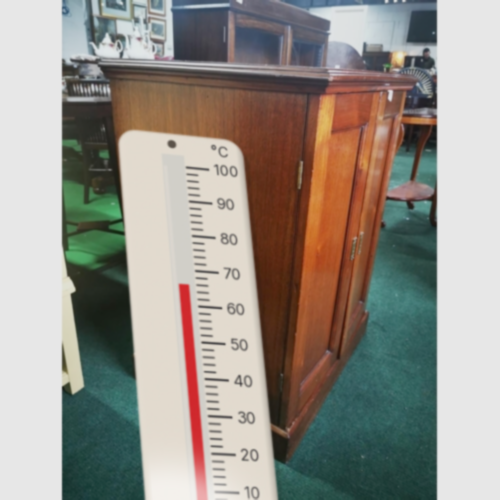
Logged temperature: 66 °C
